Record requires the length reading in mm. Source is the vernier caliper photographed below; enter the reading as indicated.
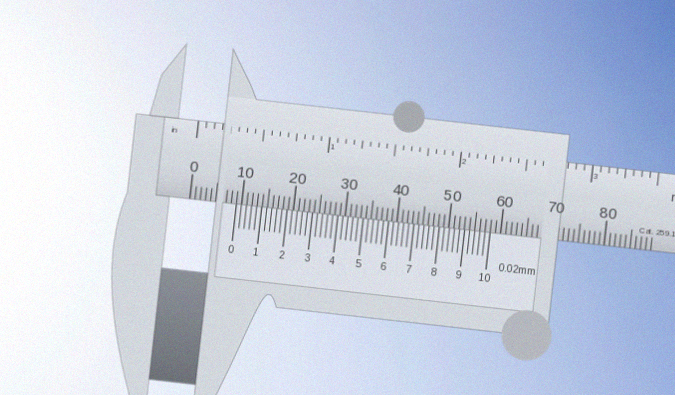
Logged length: 9.0 mm
